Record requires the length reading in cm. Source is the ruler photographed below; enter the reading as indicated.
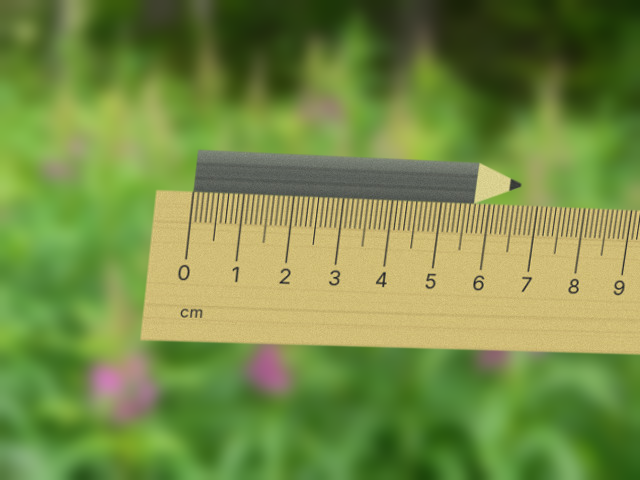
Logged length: 6.6 cm
